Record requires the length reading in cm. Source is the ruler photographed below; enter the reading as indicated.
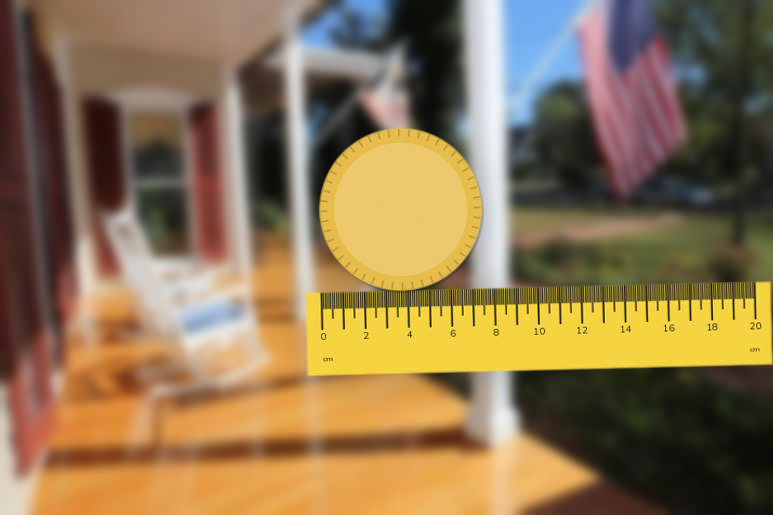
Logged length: 7.5 cm
